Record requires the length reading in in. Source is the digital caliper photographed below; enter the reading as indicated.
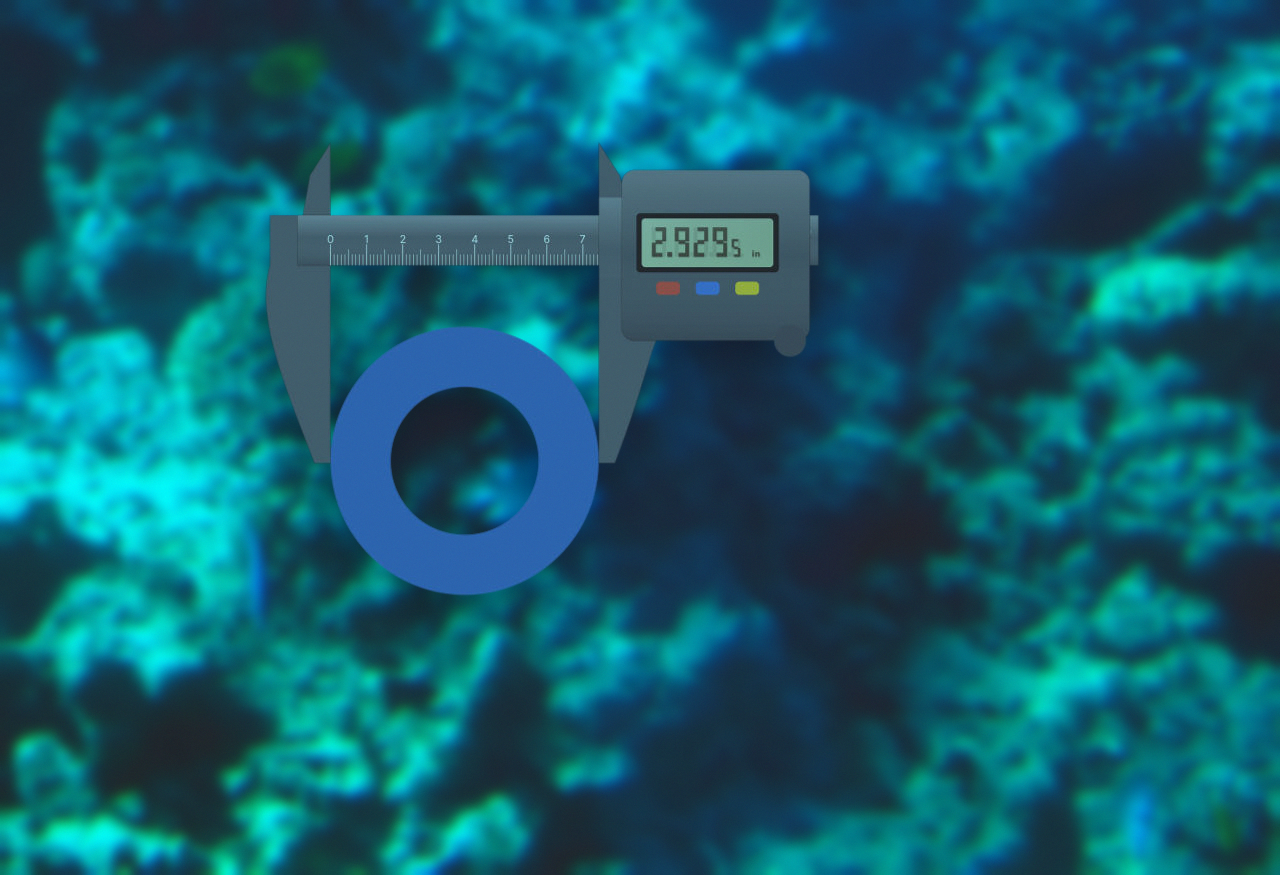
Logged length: 2.9295 in
